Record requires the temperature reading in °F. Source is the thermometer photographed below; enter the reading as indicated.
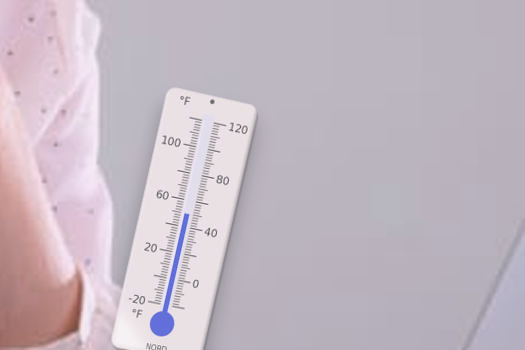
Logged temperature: 50 °F
